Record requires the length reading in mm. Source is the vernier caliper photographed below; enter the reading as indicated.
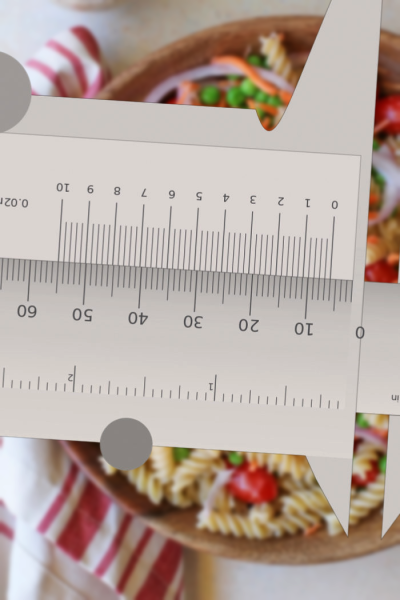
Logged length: 6.0 mm
